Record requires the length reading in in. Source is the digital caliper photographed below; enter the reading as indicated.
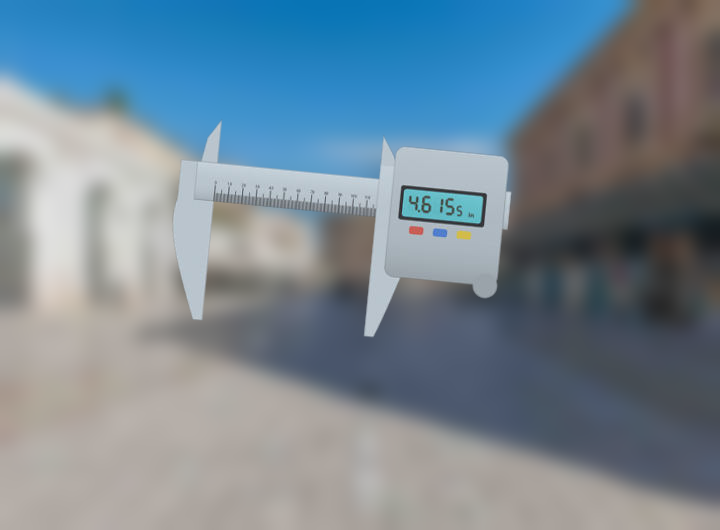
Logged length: 4.6155 in
